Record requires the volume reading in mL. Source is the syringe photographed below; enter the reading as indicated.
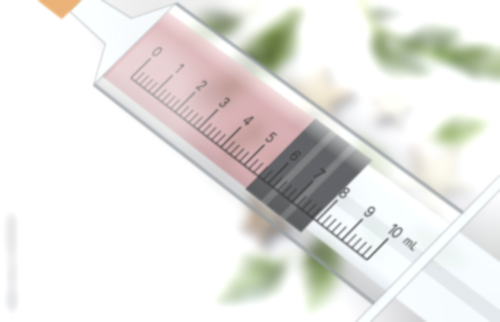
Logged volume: 5.6 mL
